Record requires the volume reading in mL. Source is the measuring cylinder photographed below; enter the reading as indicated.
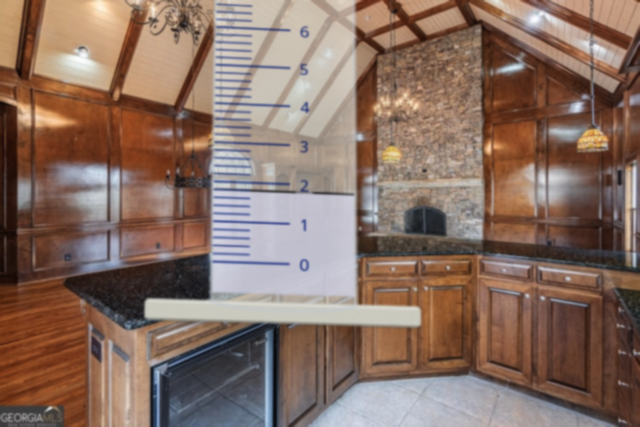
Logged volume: 1.8 mL
